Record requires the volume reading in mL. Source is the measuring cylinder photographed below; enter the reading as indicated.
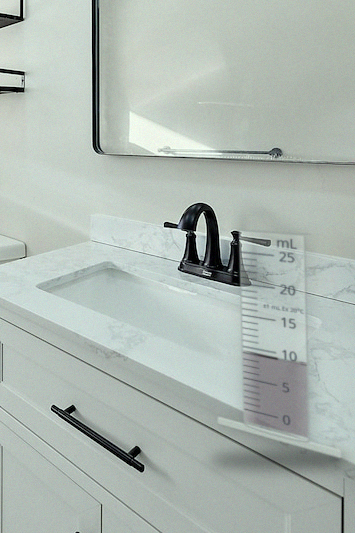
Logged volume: 9 mL
